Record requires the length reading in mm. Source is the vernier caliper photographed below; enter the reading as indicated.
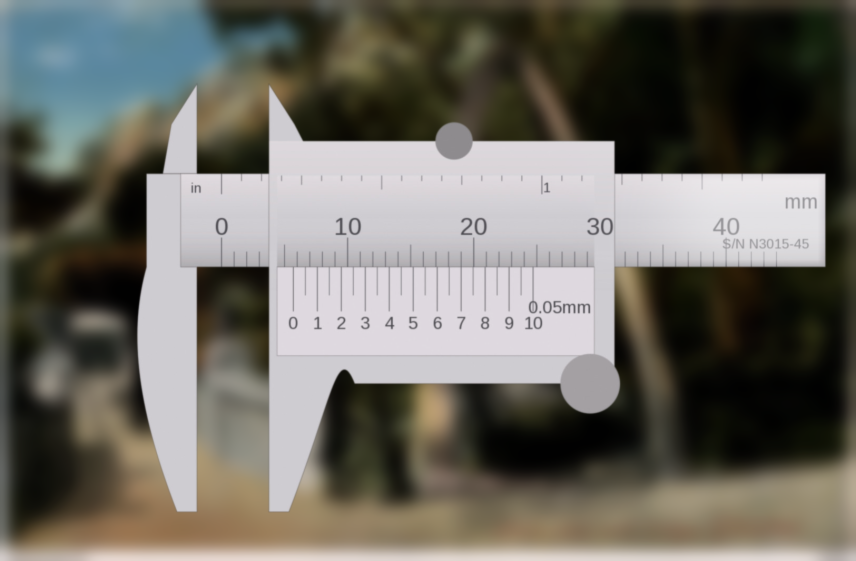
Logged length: 5.7 mm
